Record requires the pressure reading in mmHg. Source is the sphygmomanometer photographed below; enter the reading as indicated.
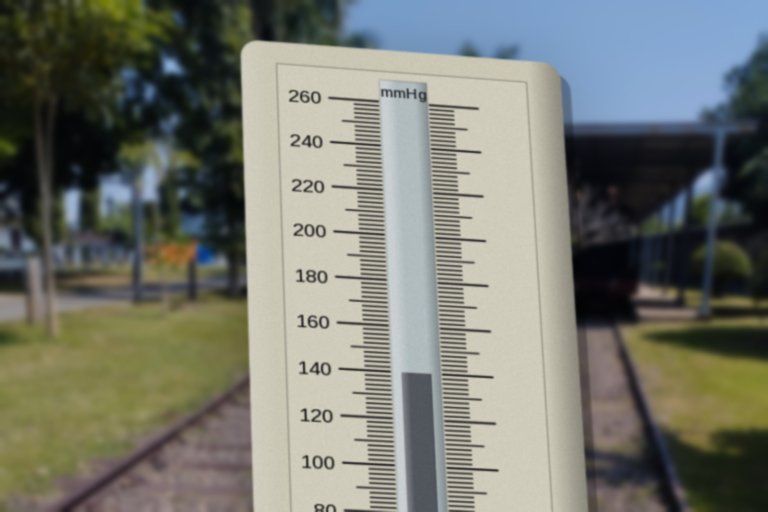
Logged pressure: 140 mmHg
